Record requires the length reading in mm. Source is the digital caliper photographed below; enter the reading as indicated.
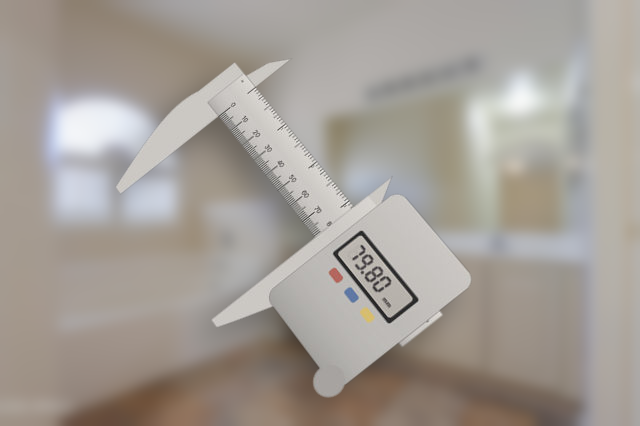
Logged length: 79.80 mm
